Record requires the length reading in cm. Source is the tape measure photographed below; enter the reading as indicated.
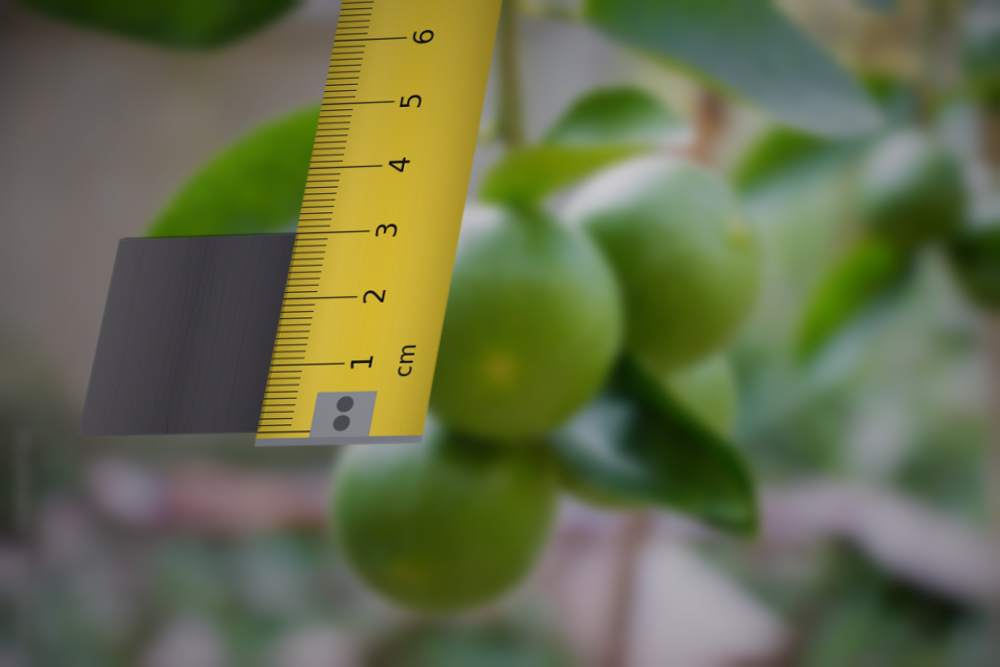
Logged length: 3 cm
